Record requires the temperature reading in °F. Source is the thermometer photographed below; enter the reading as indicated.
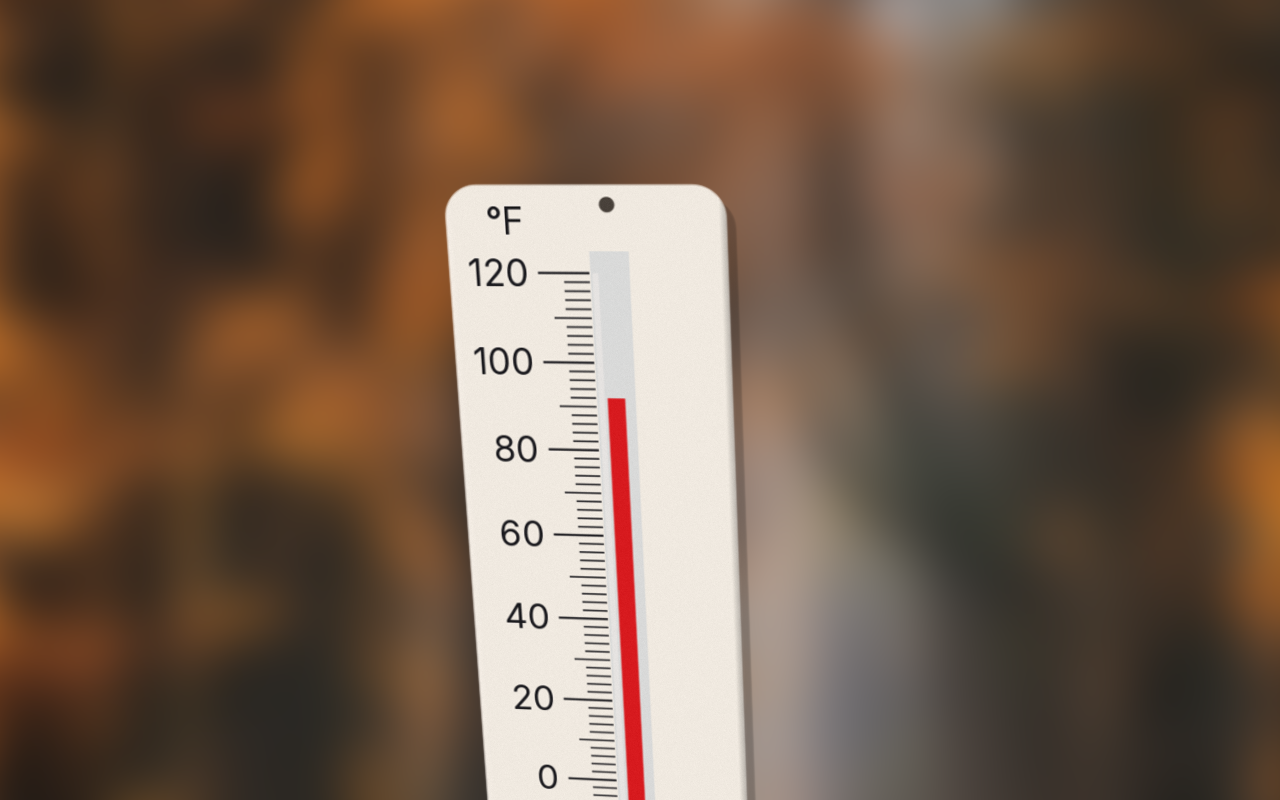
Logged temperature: 92 °F
